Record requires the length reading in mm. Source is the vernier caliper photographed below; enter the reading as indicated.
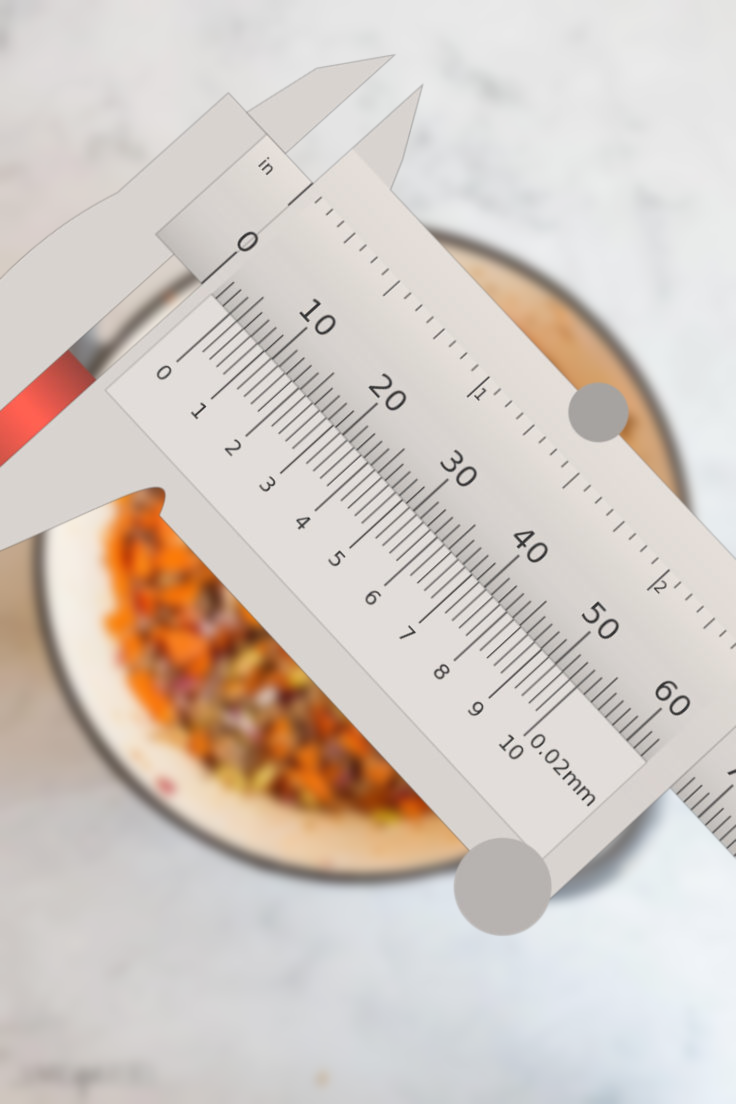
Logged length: 4.0 mm
